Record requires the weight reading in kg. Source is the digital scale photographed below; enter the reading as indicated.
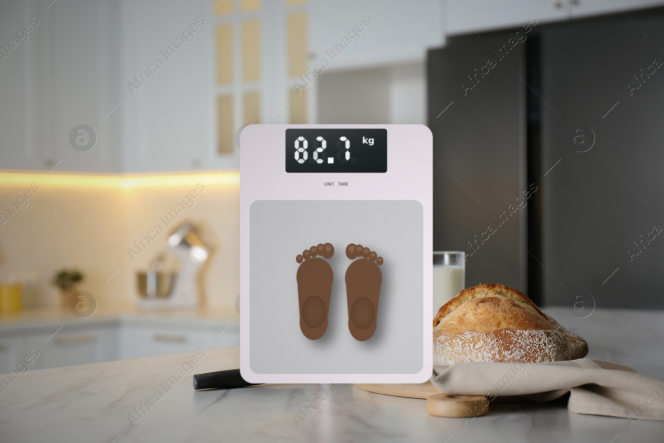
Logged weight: 82.7 kg
